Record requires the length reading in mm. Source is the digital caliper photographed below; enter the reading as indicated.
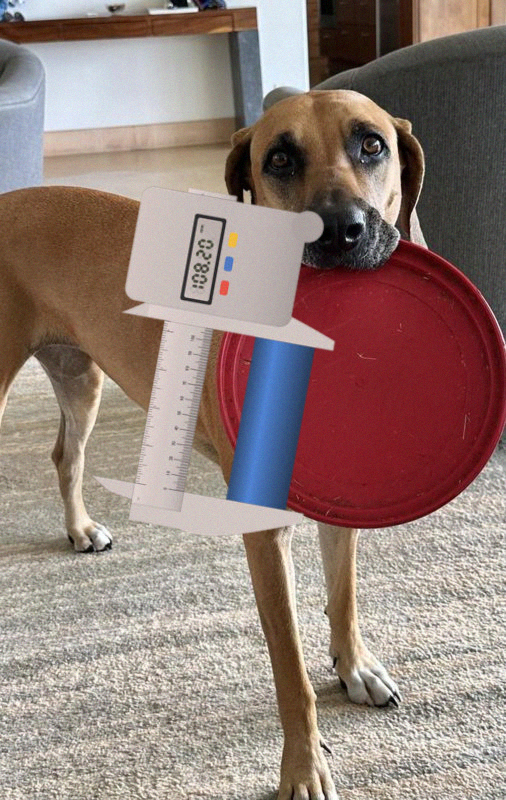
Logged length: 108.20 mm
